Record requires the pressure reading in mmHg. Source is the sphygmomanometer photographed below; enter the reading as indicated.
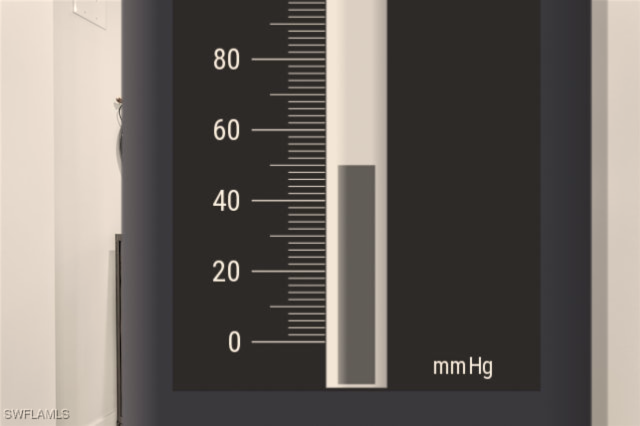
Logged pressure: 50 mmHg
